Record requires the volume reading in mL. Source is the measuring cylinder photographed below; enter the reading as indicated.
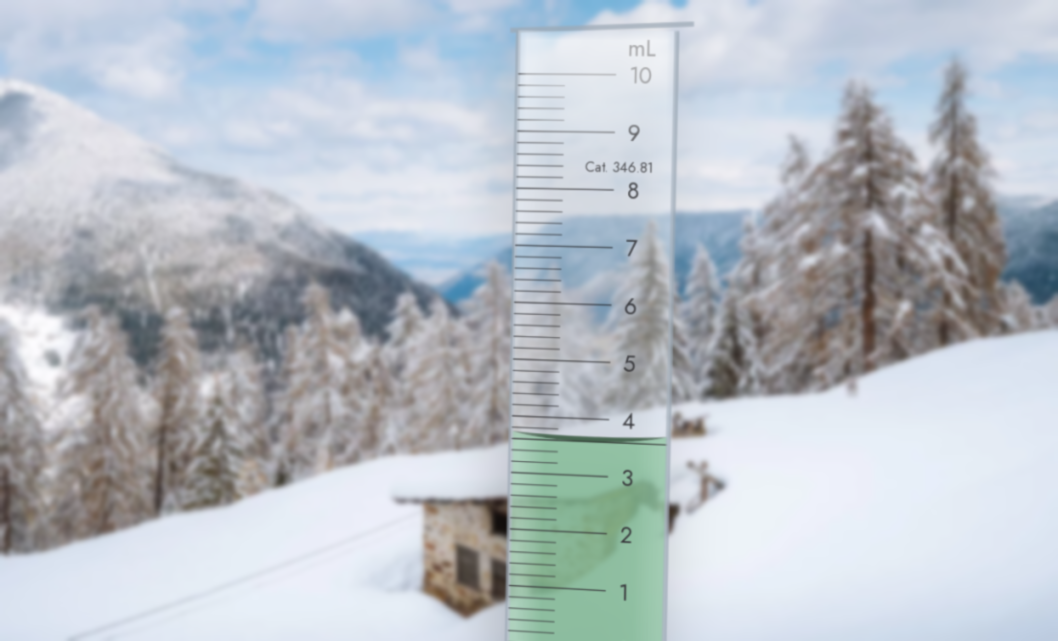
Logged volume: 3.6 mL
